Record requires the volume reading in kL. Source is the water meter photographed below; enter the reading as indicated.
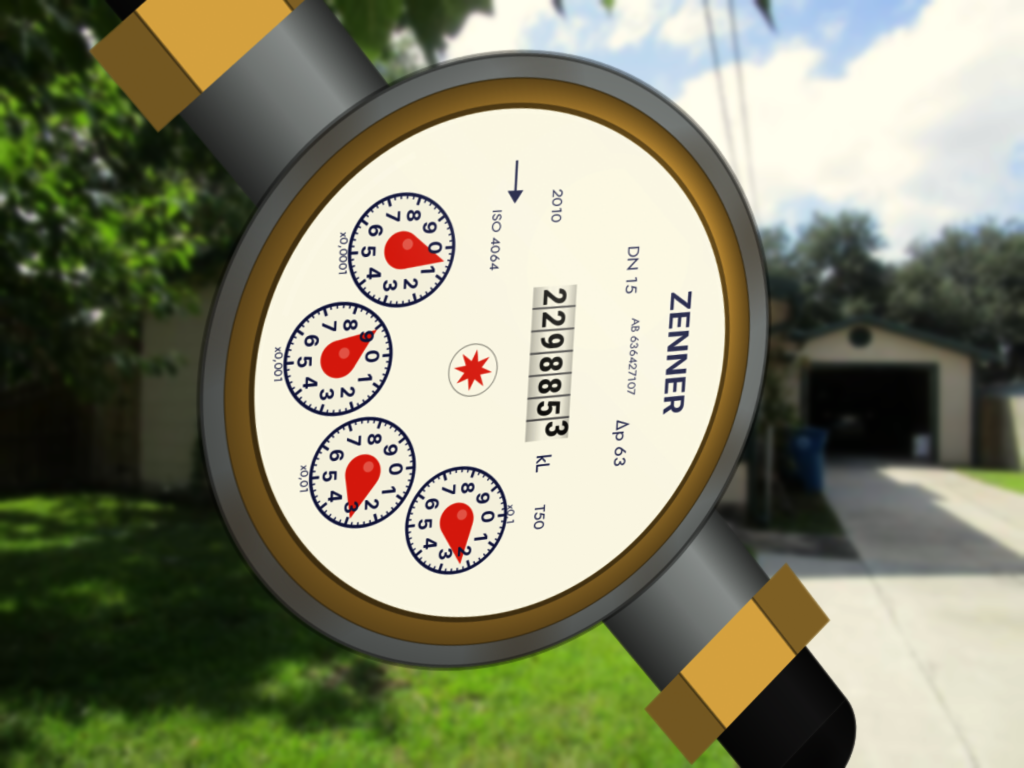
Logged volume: 2298853.2290 kL
